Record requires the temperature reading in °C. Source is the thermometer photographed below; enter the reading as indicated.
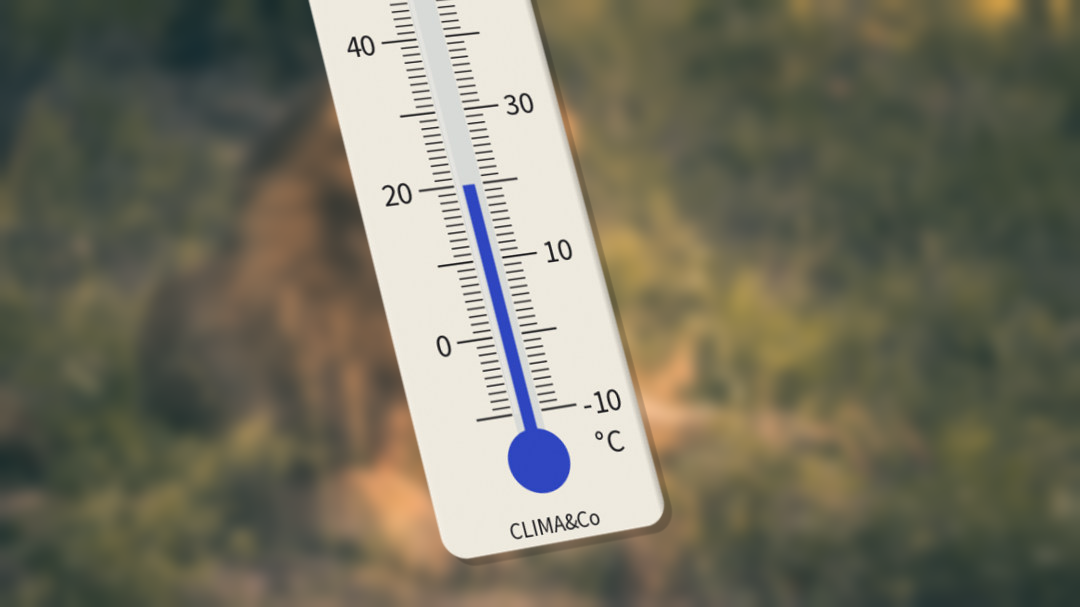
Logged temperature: 20 °C
